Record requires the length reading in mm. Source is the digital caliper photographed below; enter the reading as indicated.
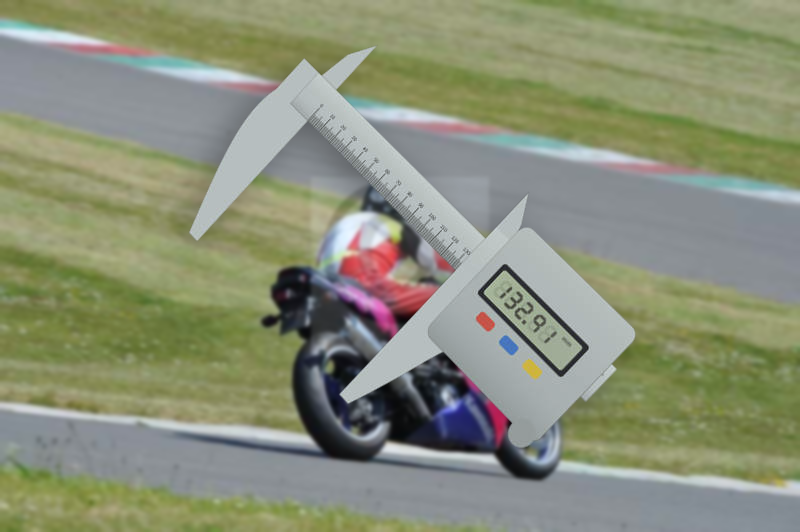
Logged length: 132.91 mm
